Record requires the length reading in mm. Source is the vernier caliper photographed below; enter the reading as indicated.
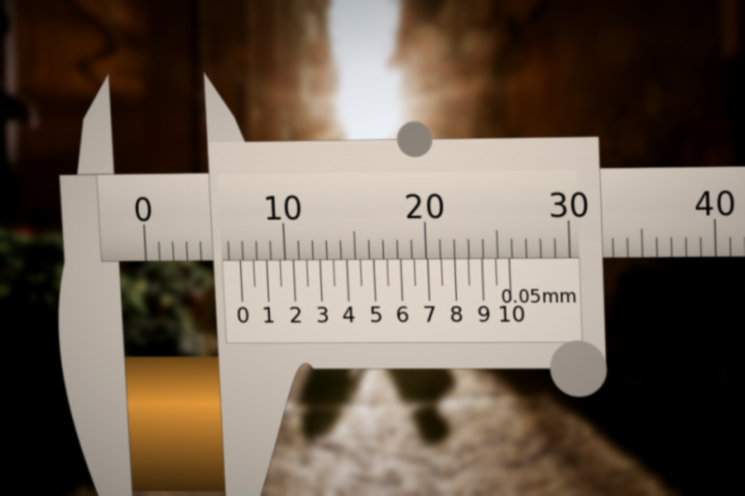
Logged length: 6.8 mm
